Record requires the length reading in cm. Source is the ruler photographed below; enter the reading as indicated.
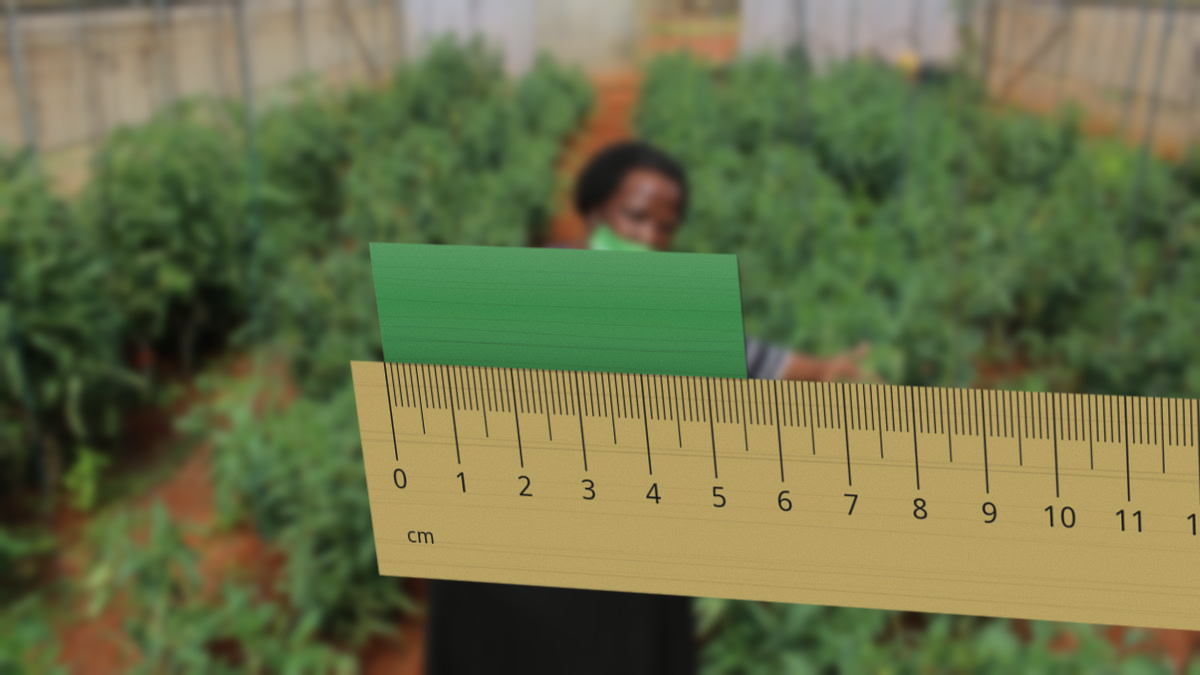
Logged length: 5.6 cm
